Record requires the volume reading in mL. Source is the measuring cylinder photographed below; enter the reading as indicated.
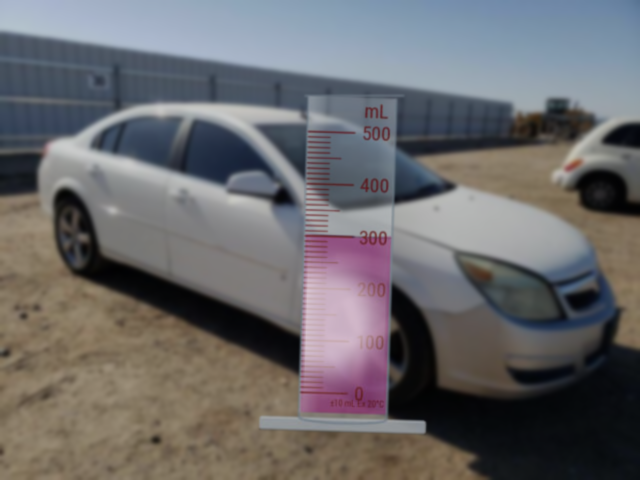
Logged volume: 300 mL
